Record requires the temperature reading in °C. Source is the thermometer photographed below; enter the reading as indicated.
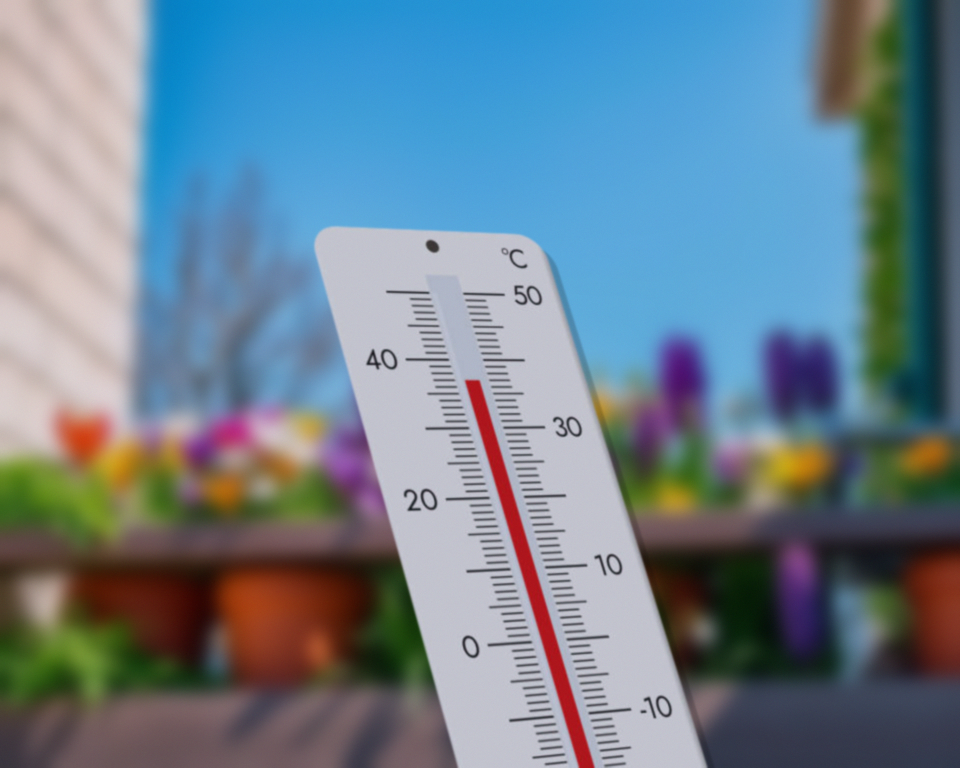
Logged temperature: 37 °C
